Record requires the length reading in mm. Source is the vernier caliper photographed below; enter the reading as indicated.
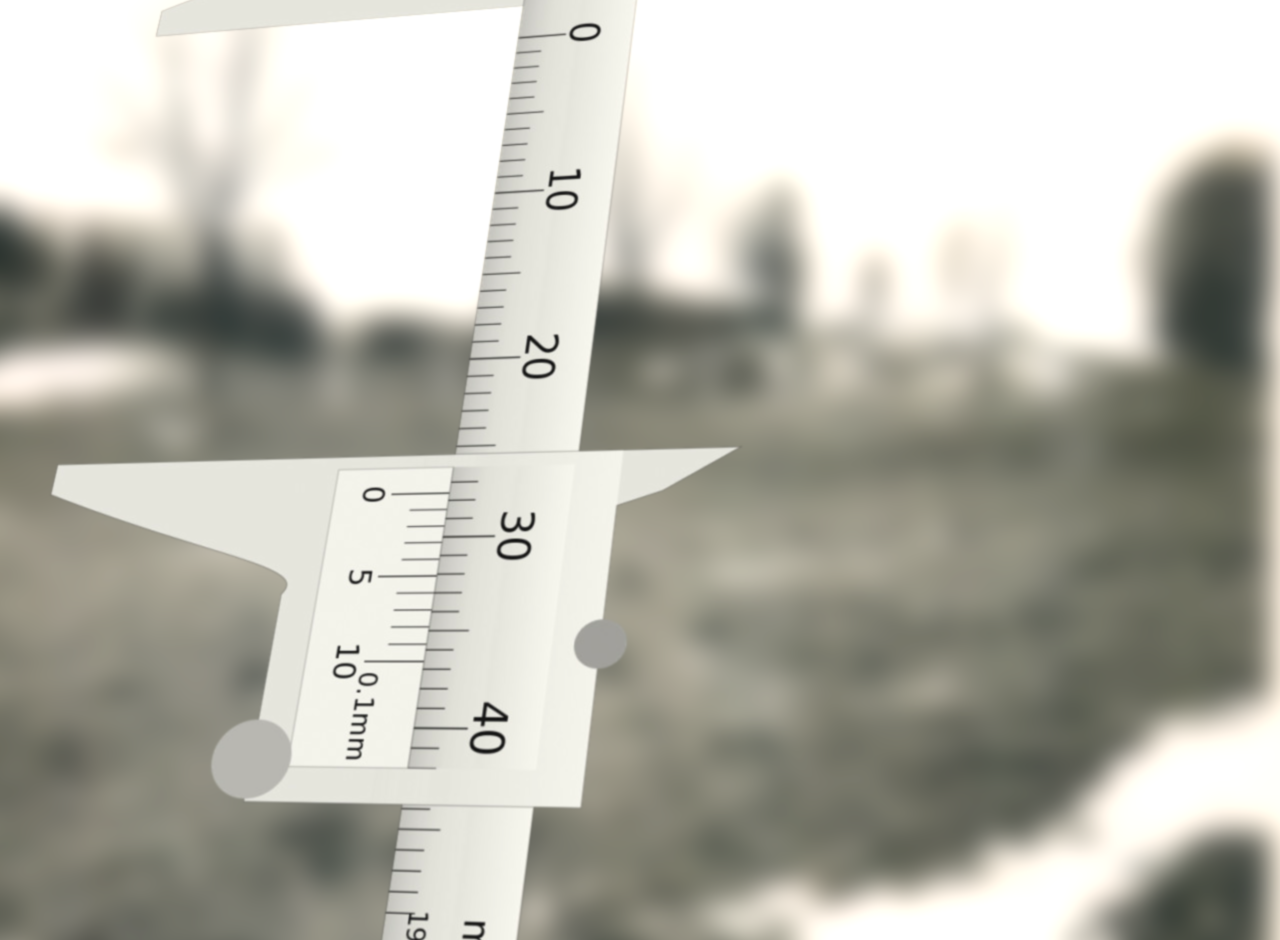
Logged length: 27.6 mm
